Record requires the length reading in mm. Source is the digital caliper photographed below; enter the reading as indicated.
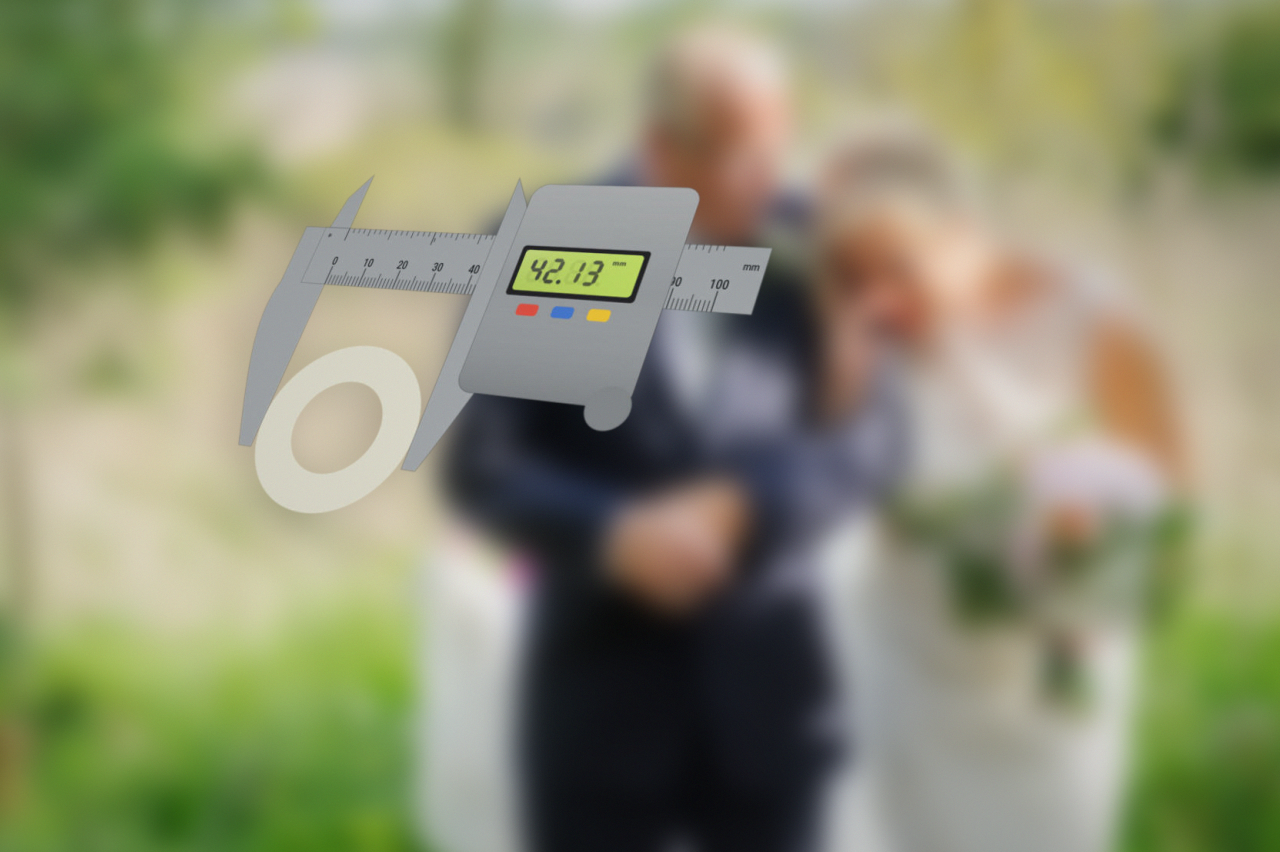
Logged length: 42.13 mm
